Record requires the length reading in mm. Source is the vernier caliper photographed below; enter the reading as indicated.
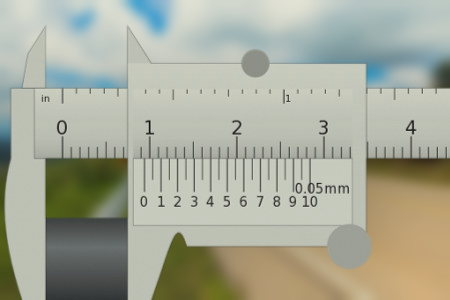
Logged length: 9.4 mm
